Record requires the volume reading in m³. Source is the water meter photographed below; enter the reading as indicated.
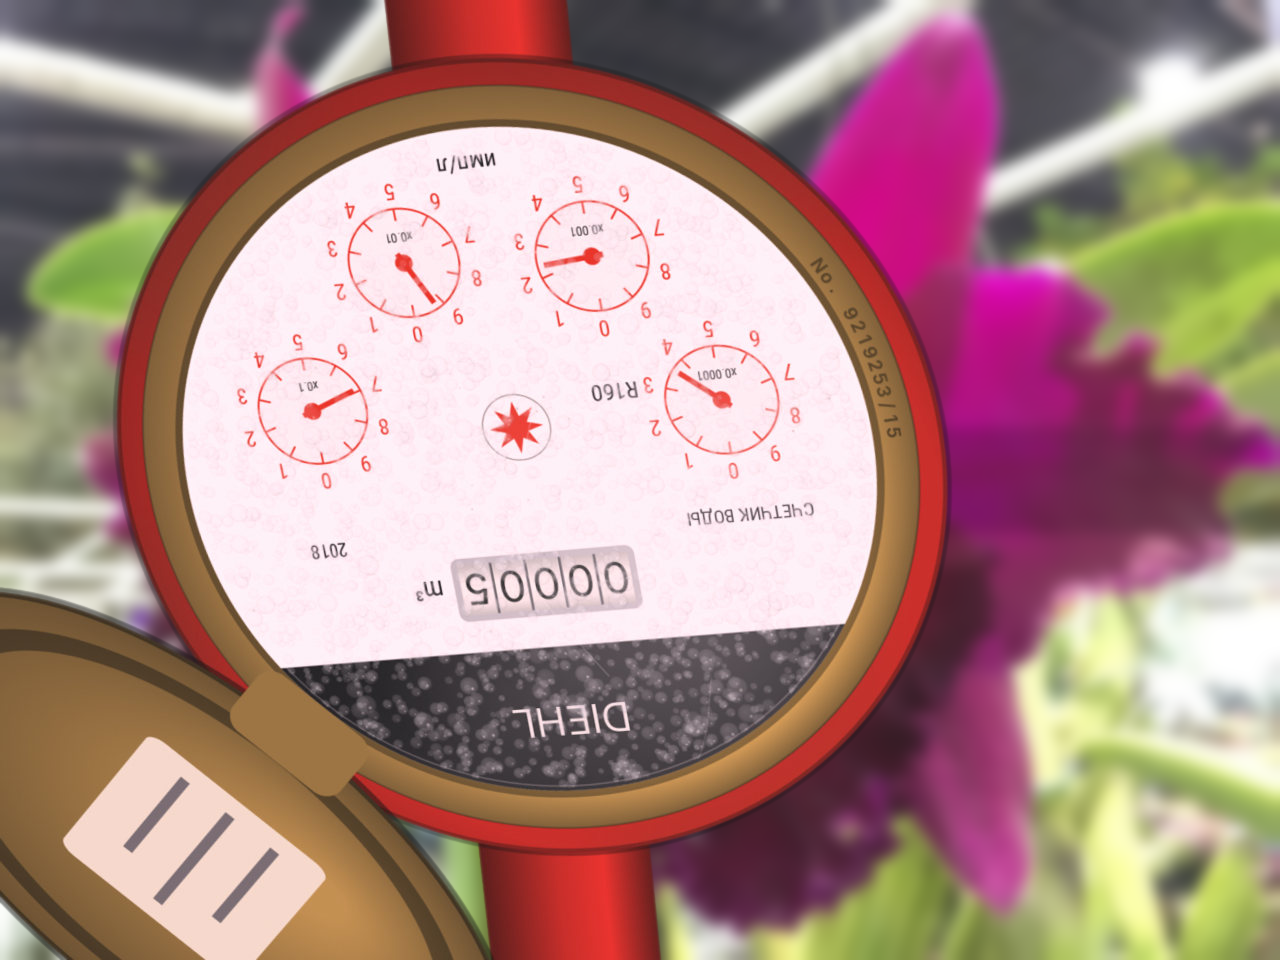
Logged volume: 5.6923 m³
